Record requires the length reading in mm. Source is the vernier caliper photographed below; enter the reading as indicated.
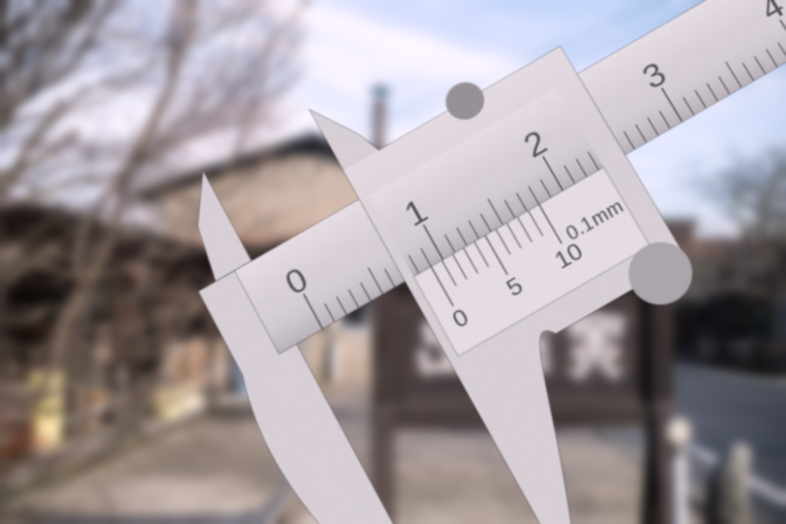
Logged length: 9.0 mm
